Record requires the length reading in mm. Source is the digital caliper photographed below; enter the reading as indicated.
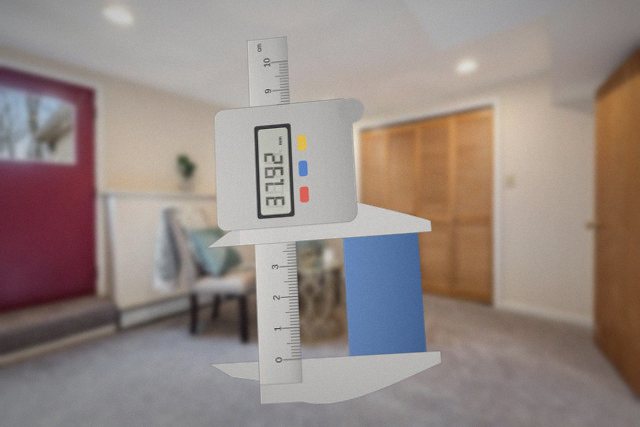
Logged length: 37.92 mm
